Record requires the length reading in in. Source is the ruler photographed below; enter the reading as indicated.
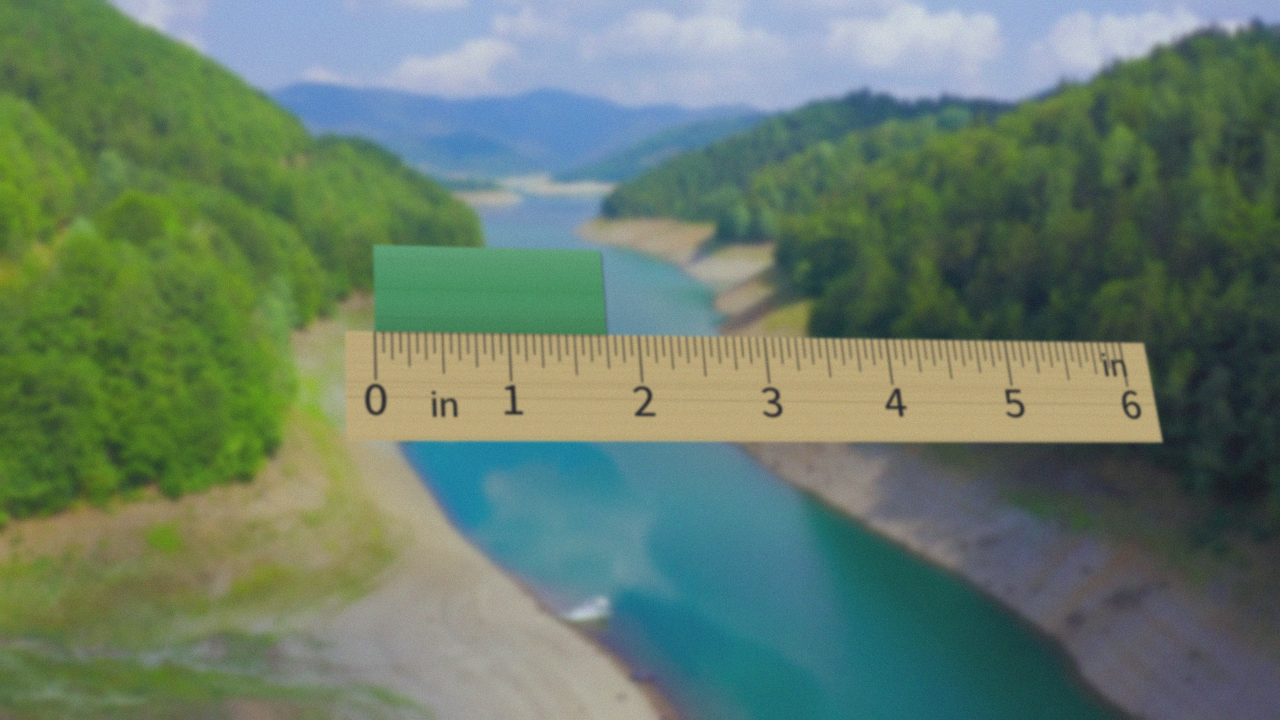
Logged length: 1.75 in
